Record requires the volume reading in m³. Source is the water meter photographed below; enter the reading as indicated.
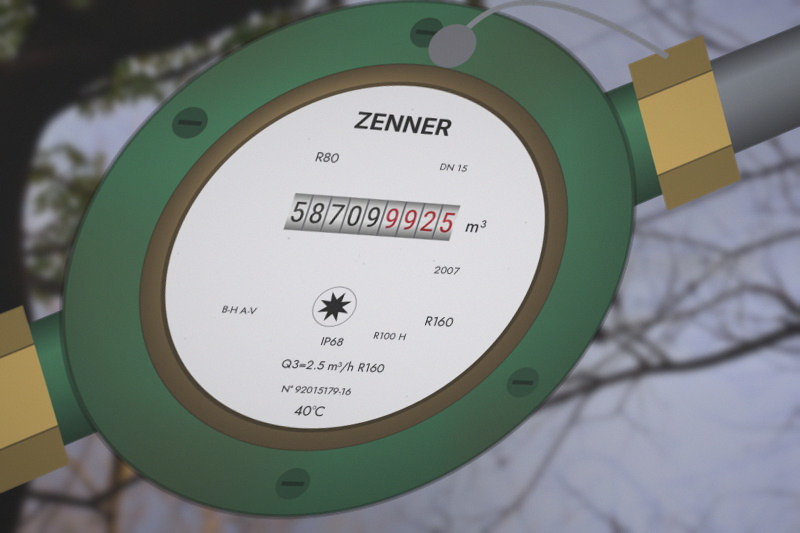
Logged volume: 58709.9925 m³
